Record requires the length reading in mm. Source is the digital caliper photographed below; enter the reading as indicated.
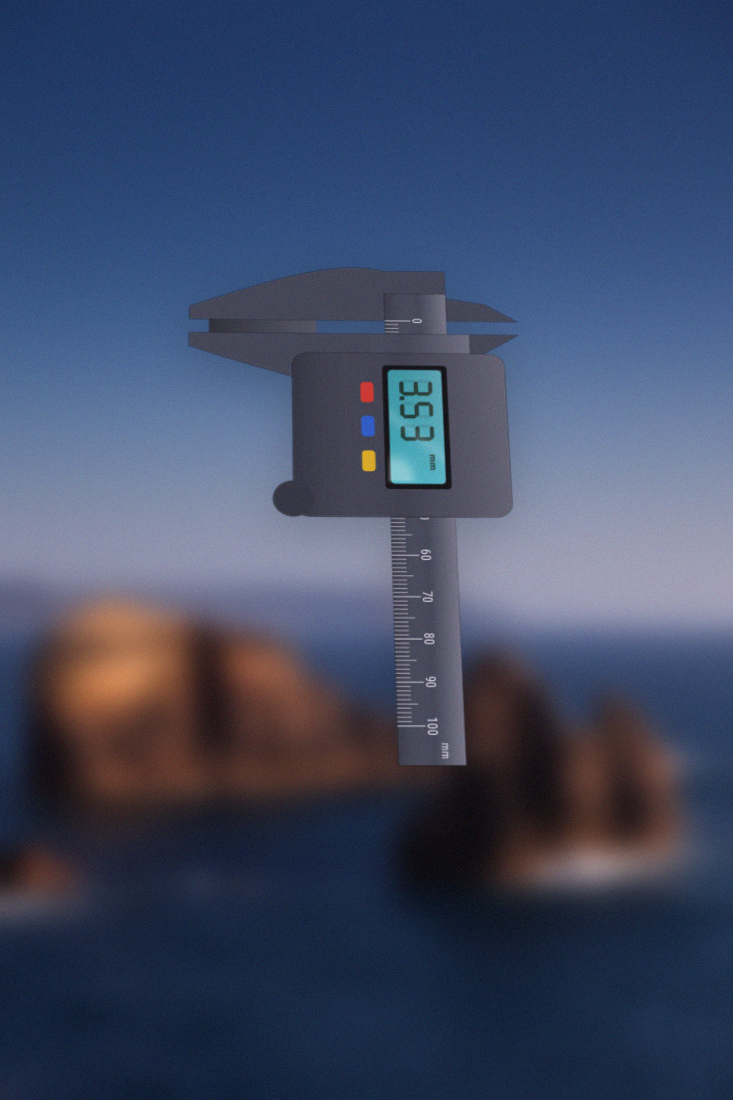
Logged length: 3.53 mm
